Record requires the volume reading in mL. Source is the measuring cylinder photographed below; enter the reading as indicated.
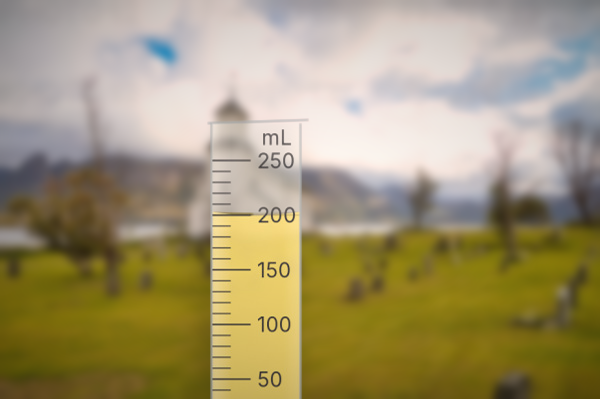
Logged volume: 200 mL
